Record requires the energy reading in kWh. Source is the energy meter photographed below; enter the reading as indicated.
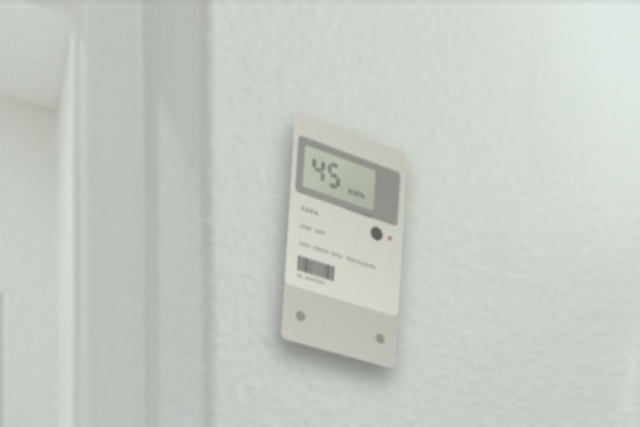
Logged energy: 45 kWh
